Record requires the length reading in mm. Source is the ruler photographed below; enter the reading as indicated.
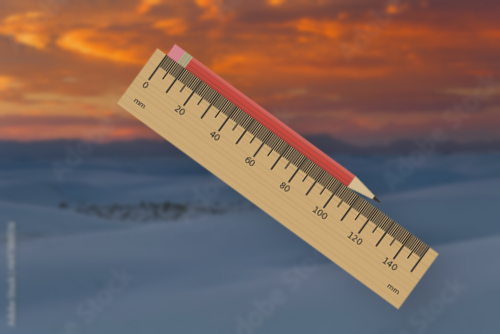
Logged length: 120 mm
